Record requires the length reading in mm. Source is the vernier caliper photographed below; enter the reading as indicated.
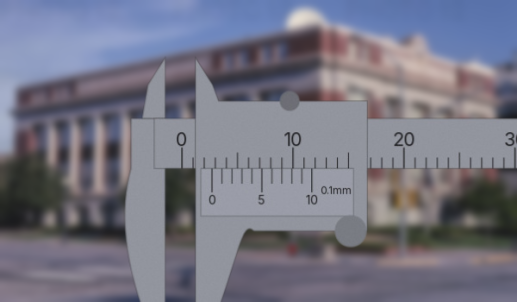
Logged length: 2.7 mm
